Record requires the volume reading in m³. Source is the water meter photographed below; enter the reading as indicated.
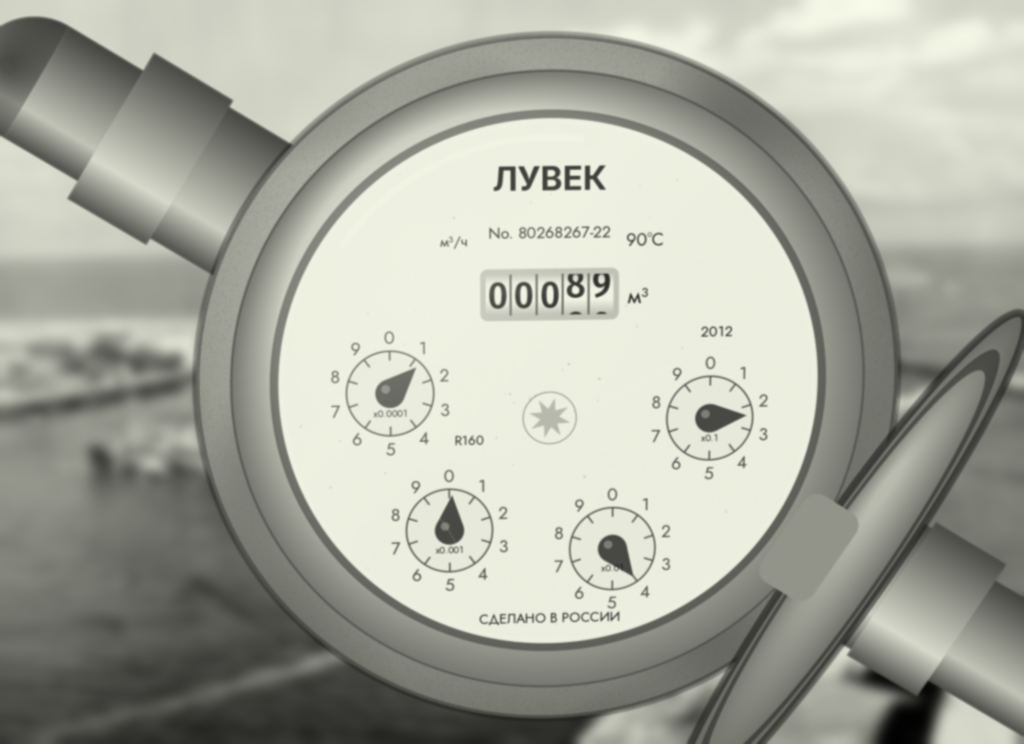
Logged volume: 89.2401 m³
